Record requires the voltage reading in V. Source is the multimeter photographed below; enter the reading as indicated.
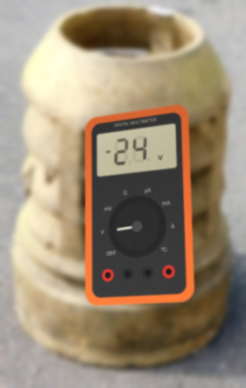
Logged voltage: -24 V
